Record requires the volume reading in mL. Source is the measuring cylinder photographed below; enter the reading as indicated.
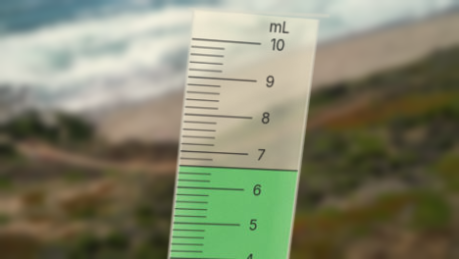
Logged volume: 6.6 mL
